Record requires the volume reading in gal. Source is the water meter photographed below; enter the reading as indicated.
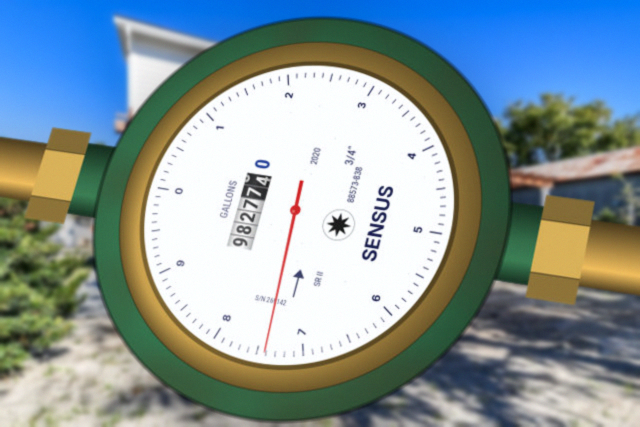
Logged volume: 9827737.4 gal
